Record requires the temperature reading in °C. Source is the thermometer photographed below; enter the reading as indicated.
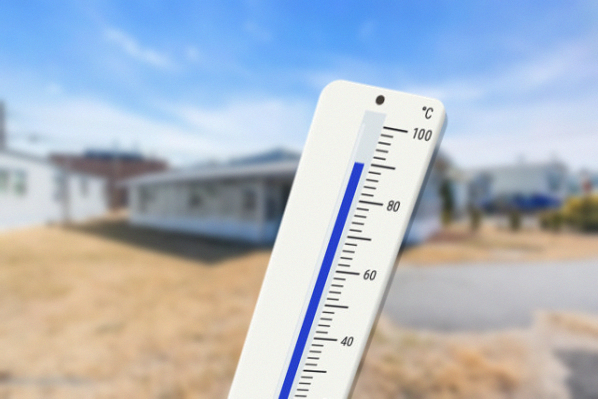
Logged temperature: 90 °C
